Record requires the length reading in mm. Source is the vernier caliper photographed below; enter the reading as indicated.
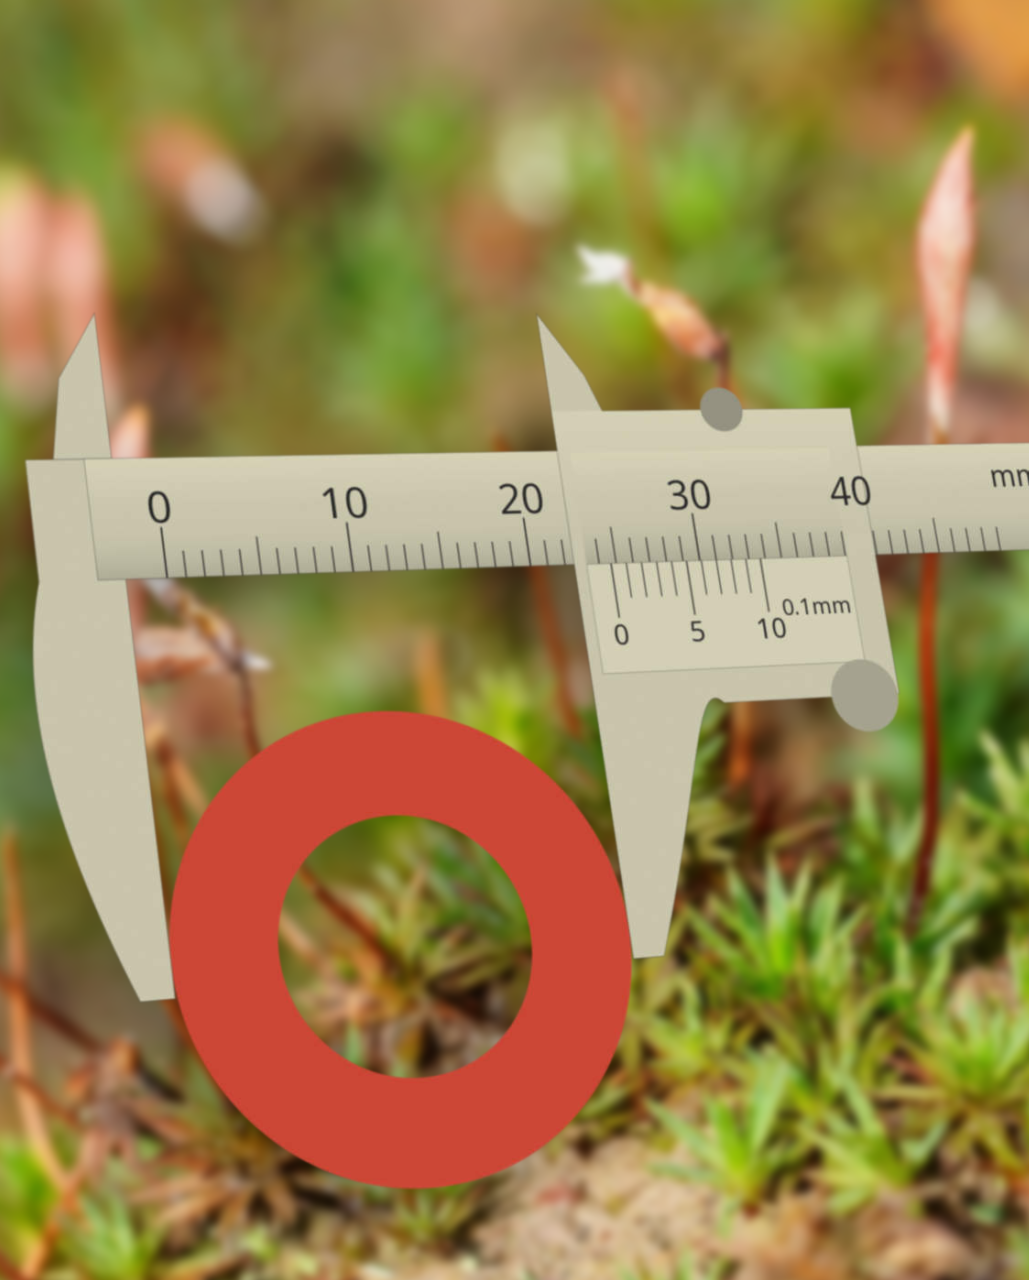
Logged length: 24.7 mm
